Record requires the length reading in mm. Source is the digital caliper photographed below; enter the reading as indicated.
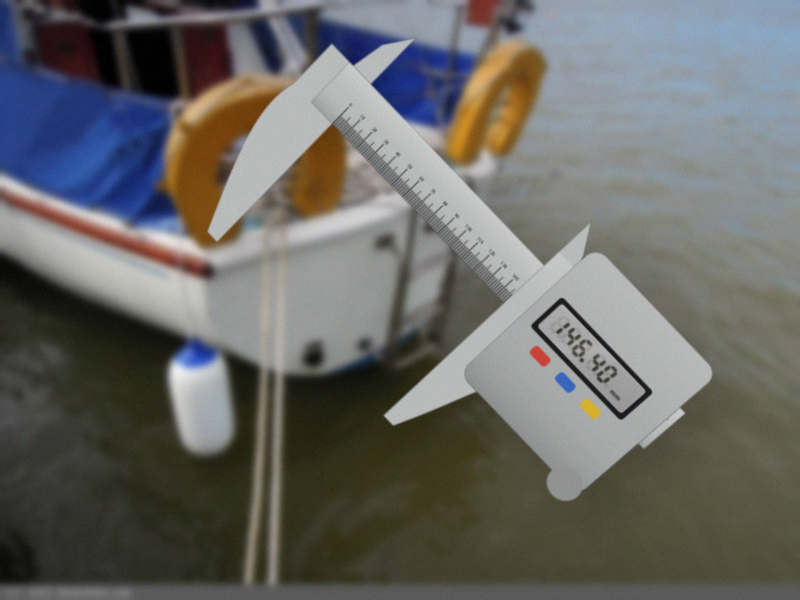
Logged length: 146.40 mm
